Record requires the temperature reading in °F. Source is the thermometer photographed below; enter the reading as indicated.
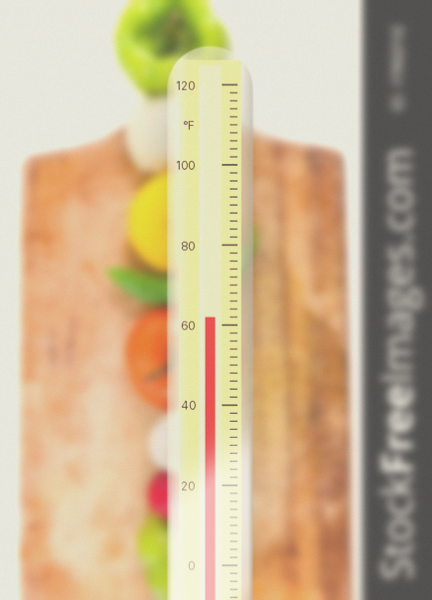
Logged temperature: 62 °F
